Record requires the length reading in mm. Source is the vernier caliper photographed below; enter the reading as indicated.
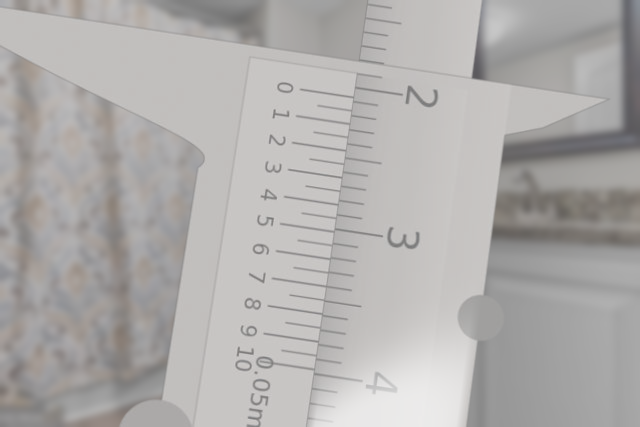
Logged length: 20.7 mm
